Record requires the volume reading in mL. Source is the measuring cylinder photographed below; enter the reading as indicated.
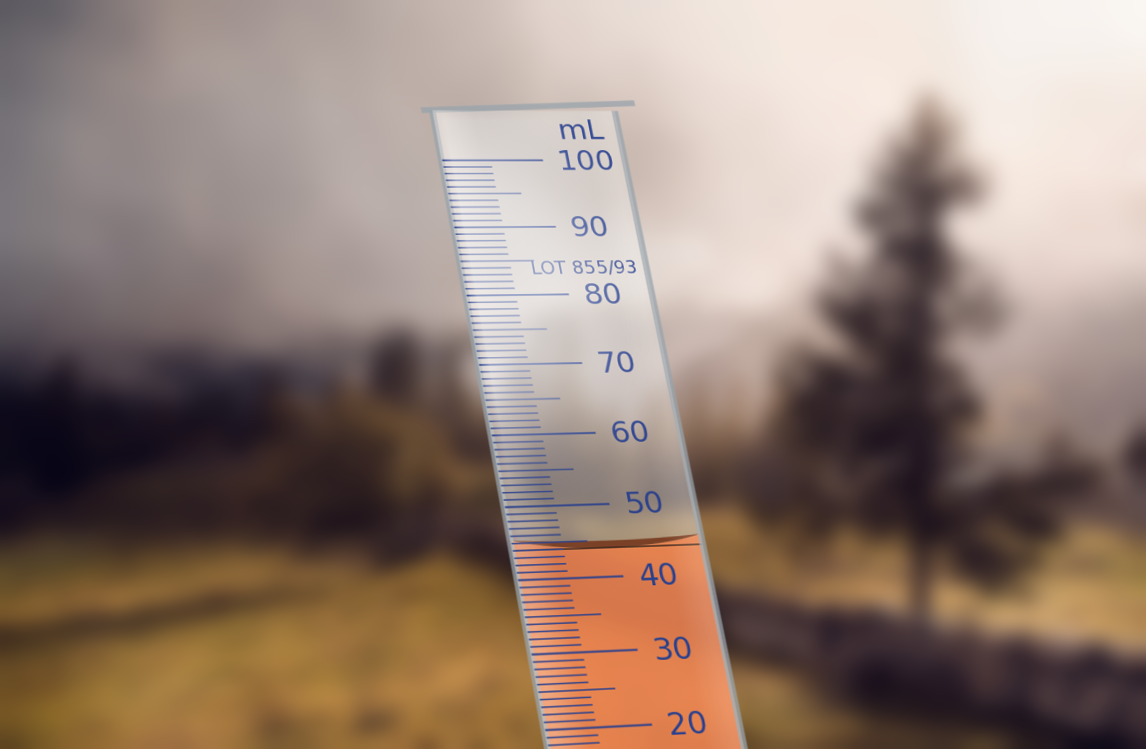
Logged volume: 44 mL
